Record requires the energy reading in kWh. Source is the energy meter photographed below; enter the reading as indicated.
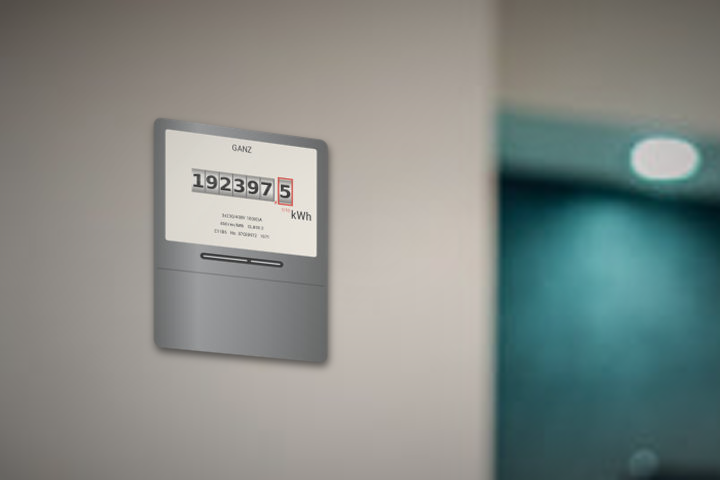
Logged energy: 192397.5 kWh
